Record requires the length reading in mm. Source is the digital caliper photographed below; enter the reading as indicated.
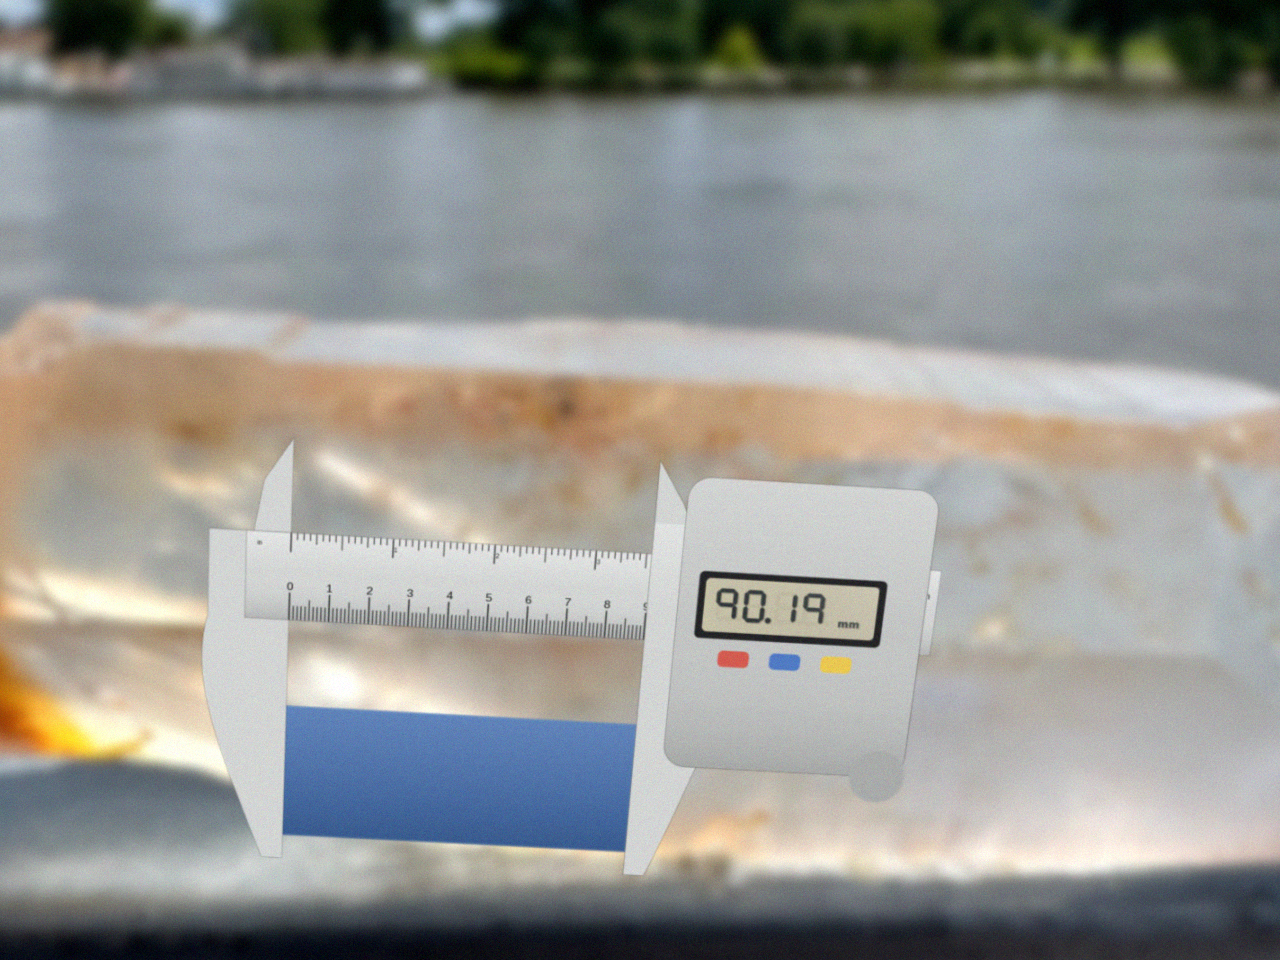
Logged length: 90.19 mm
